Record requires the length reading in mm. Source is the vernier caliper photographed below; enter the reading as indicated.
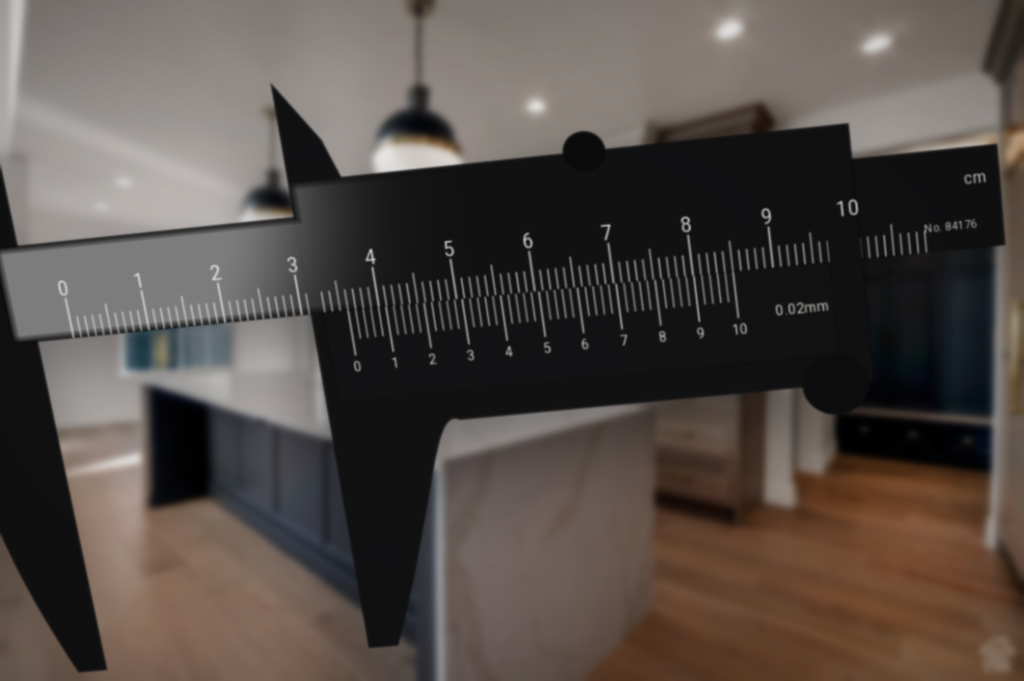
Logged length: 36.0 mm
